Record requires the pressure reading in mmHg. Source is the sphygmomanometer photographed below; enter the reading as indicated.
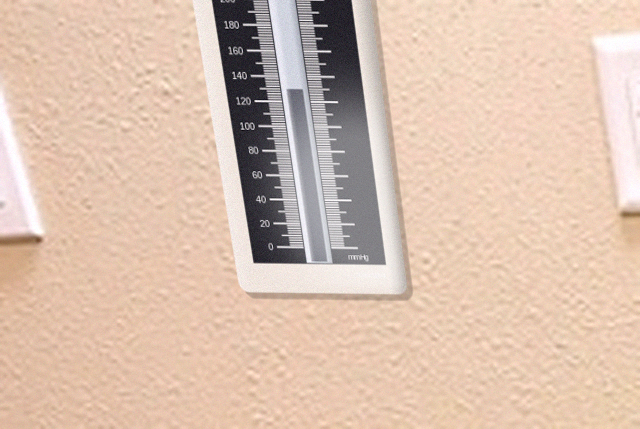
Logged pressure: 130 mmHg
